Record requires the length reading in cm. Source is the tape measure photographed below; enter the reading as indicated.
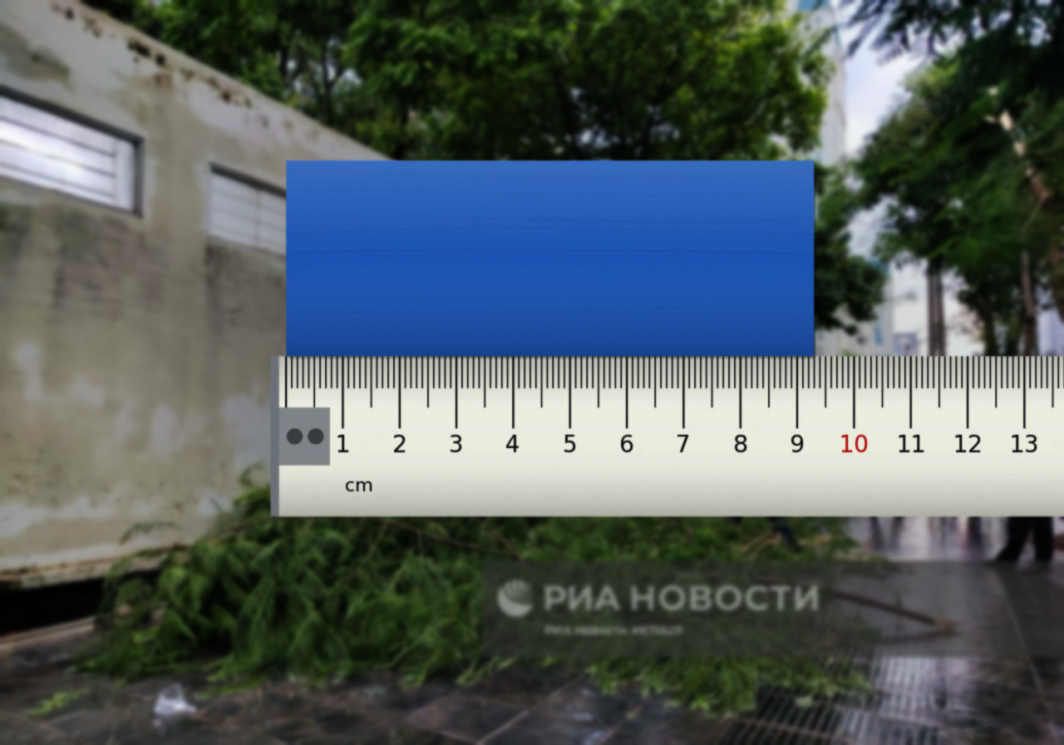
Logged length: 9.3 cm
